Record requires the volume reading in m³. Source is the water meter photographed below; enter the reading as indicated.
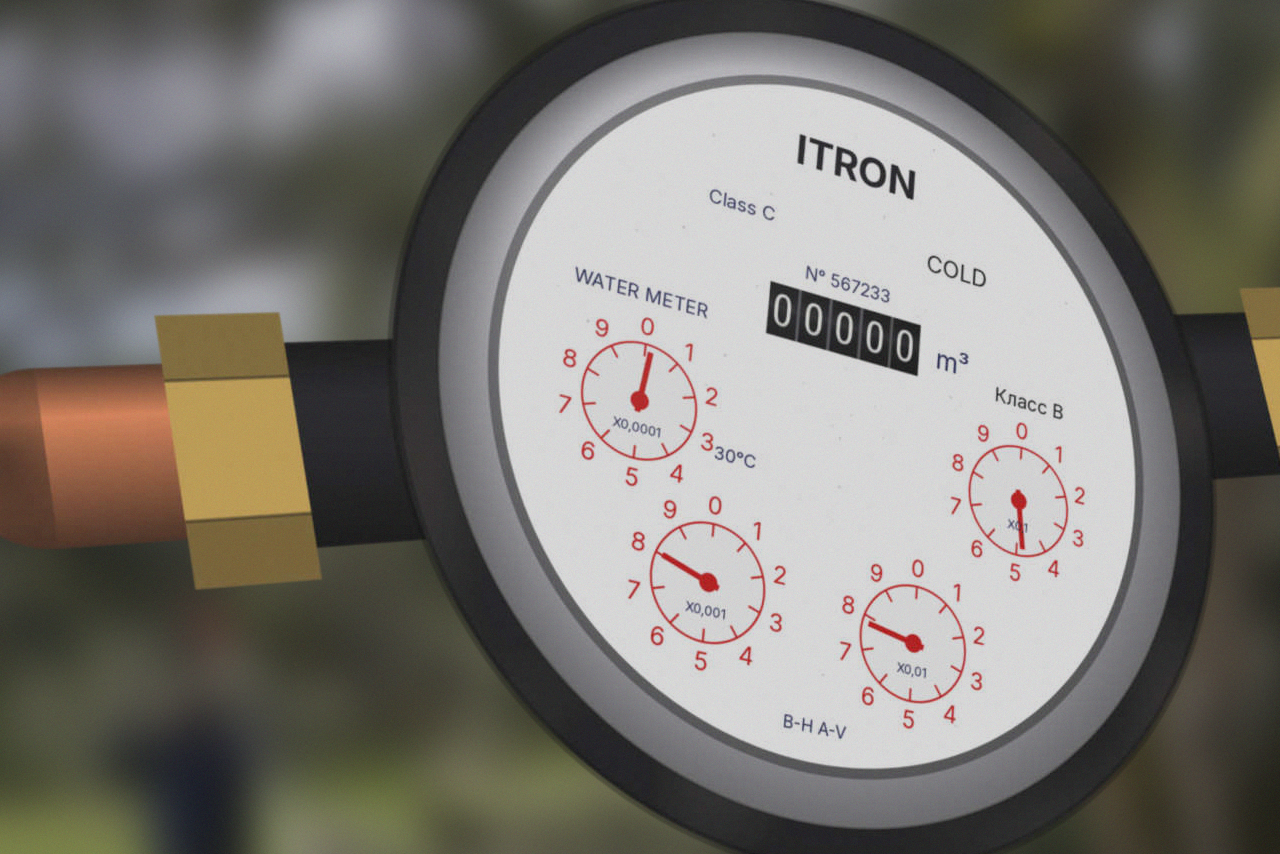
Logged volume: 0.4780 m³
